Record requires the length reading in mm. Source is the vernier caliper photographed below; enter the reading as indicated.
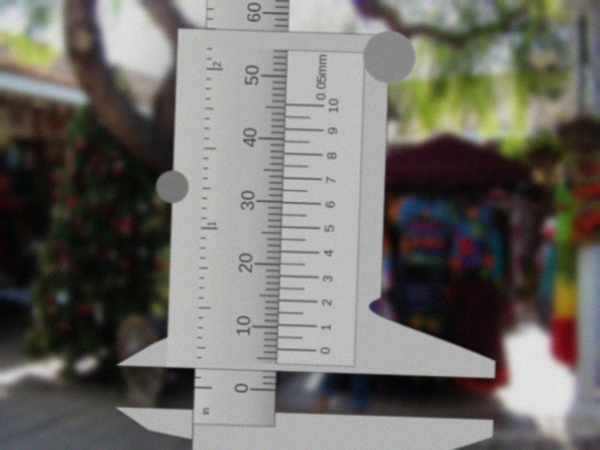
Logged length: 6.5 mm
